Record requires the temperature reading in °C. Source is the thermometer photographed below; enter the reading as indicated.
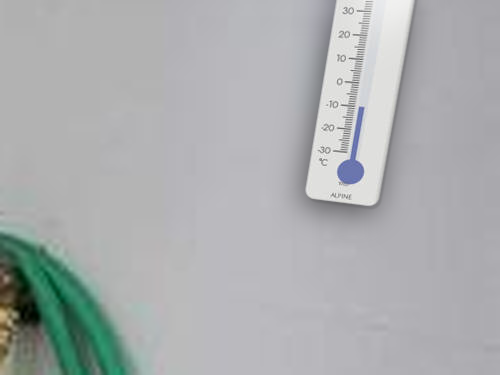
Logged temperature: -10 °C
